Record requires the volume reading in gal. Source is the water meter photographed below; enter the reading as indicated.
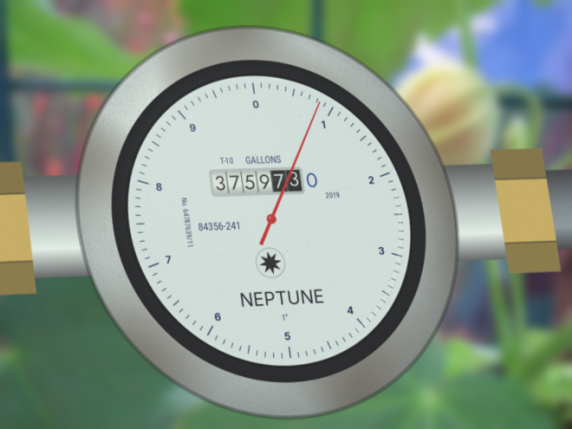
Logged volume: 3759730.8 gal
